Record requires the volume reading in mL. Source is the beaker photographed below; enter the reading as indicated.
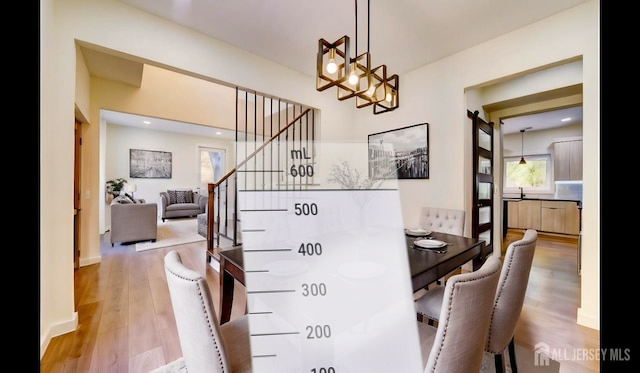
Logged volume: 550 mL
